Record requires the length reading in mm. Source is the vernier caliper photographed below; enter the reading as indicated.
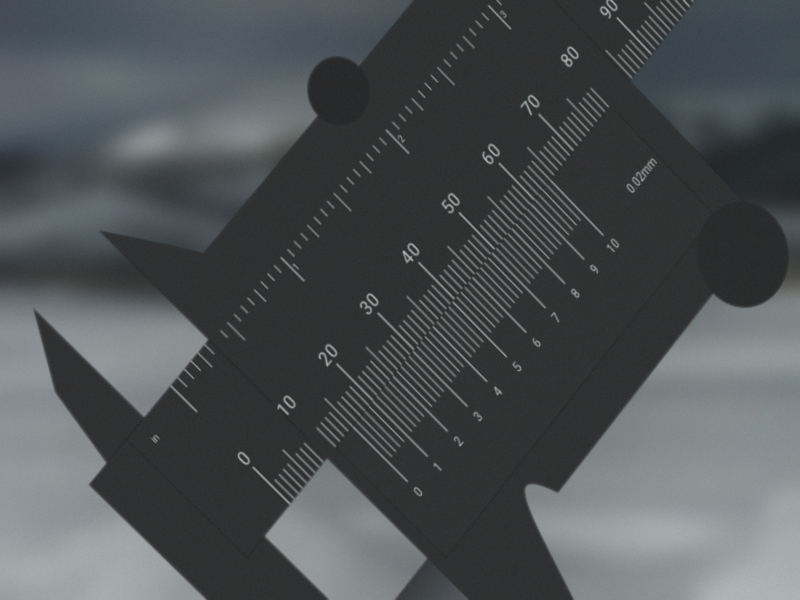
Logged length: 15.0 mm
